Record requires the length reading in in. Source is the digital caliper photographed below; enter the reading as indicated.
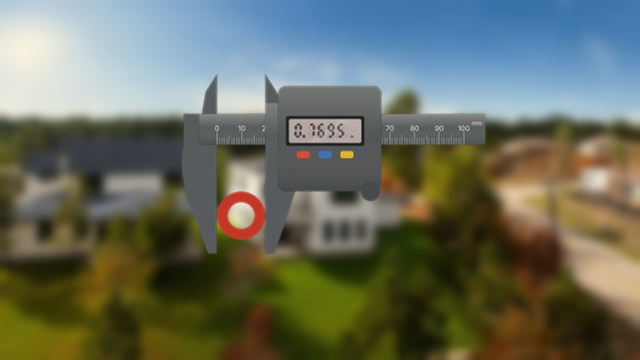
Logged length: 0.7695 in
